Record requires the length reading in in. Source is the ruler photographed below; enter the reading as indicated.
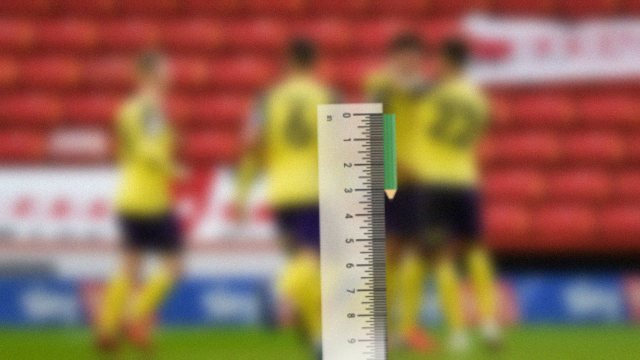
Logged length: 3.5 in
